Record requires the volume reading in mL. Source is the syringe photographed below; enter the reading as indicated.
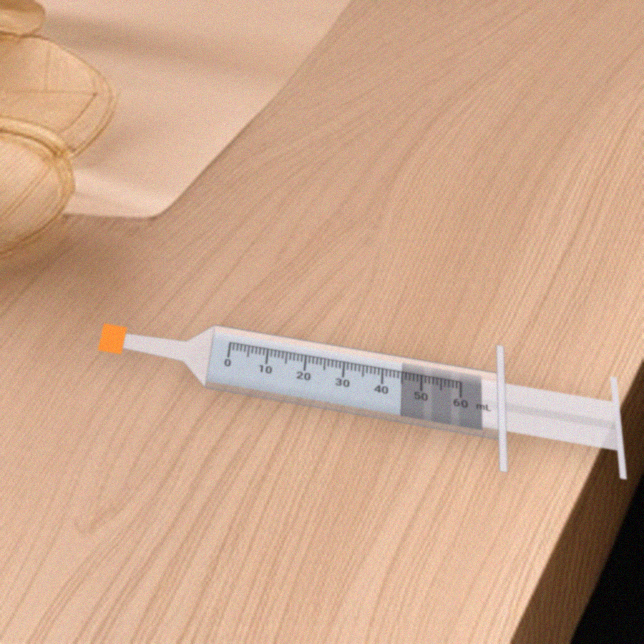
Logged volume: 45 mL
